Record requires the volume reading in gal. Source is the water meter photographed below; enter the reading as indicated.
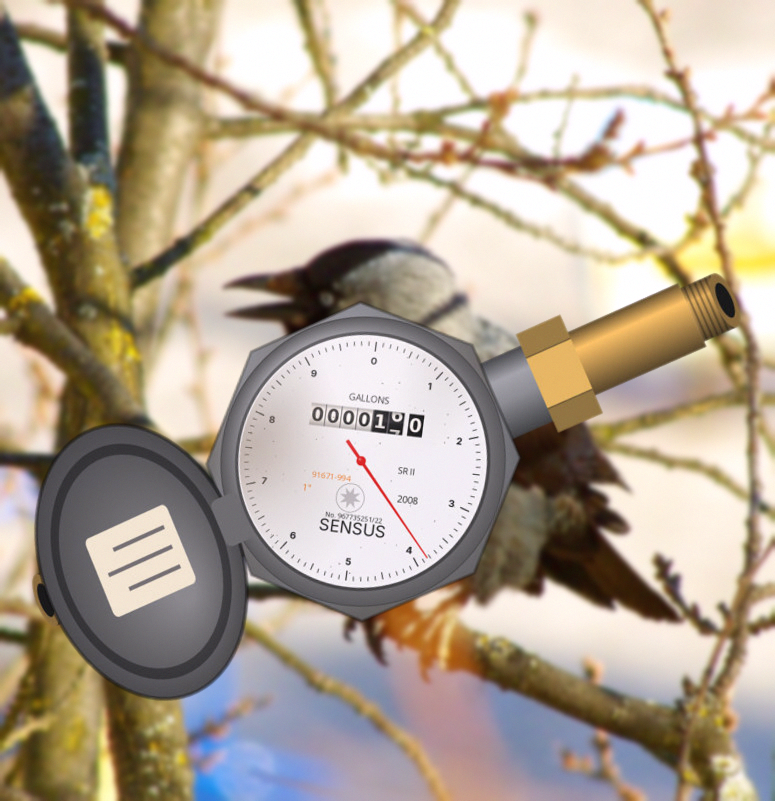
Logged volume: 163.8 gal
